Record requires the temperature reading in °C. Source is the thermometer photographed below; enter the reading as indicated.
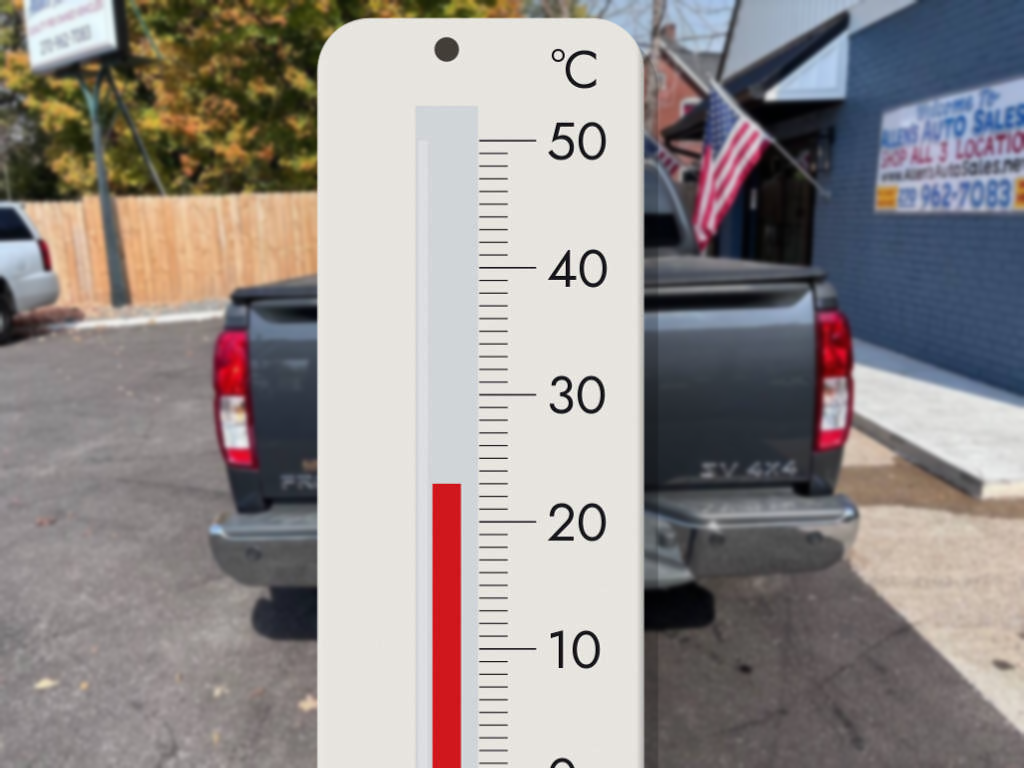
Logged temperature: 23 °C
